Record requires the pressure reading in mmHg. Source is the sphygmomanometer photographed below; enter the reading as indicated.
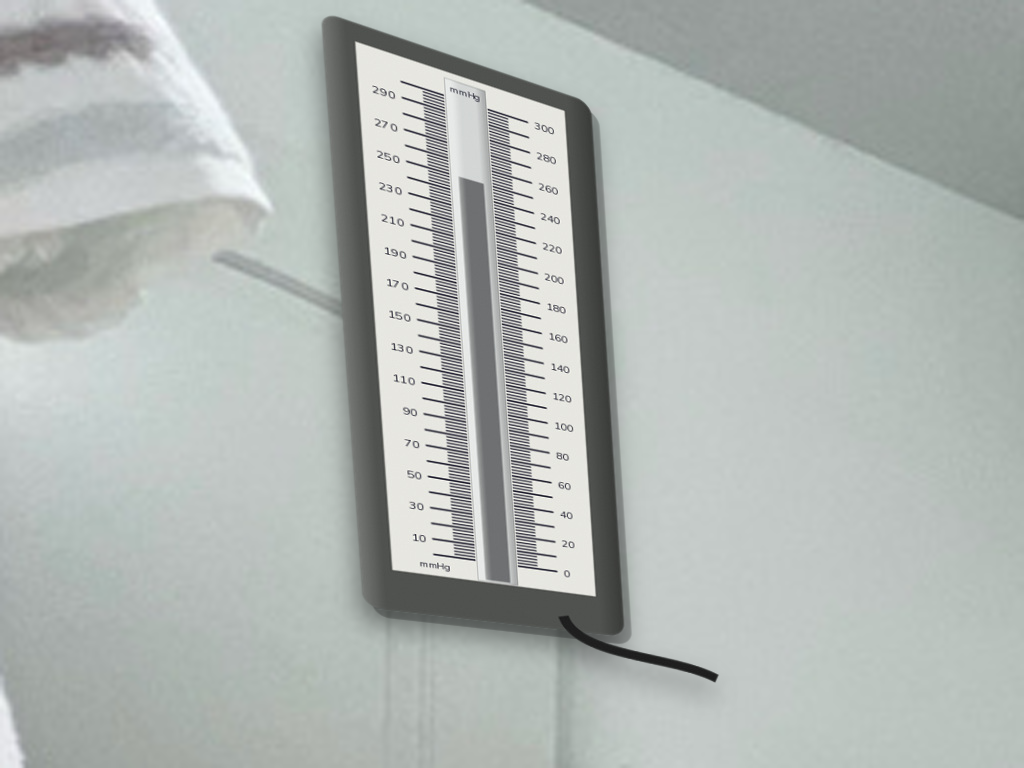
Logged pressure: 250 mmHg
